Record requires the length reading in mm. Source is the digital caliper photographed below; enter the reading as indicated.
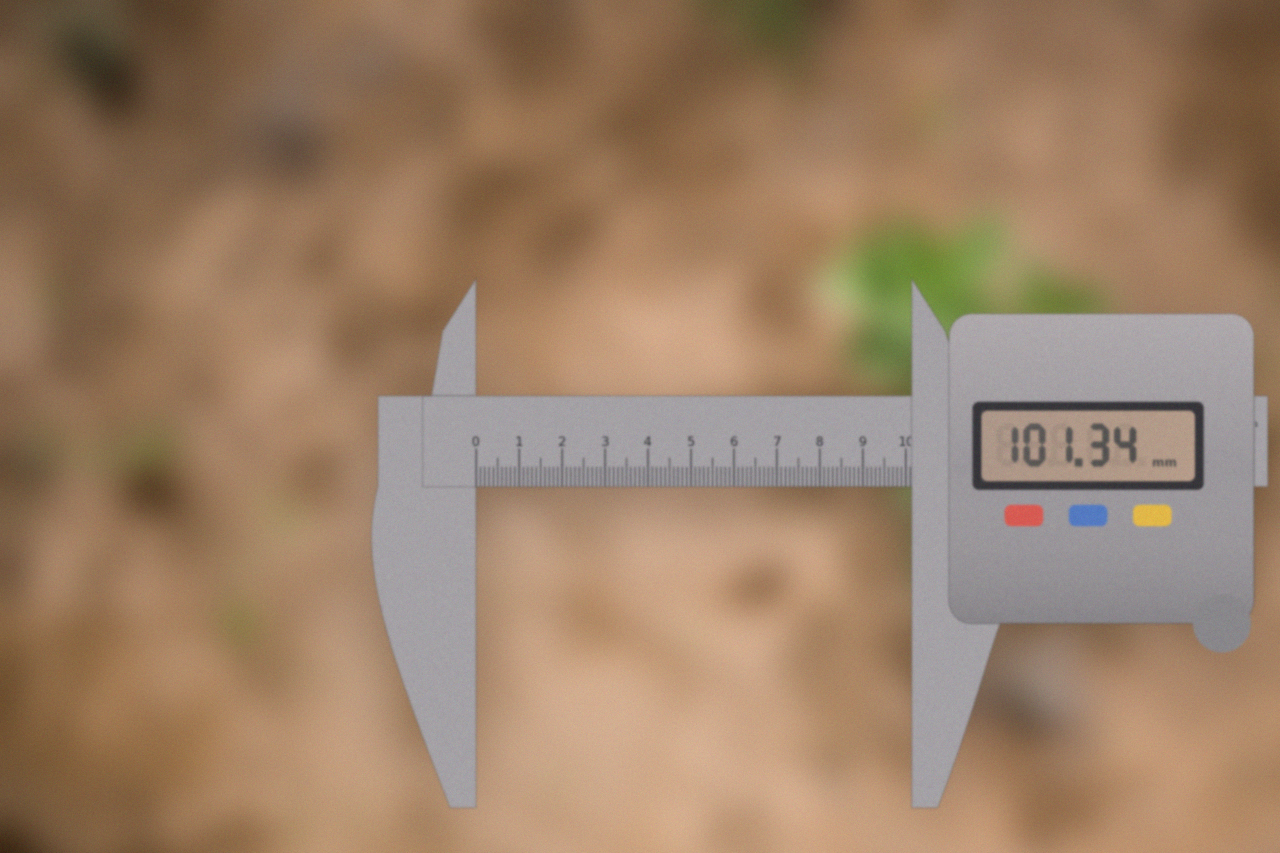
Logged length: 101.34 mm
